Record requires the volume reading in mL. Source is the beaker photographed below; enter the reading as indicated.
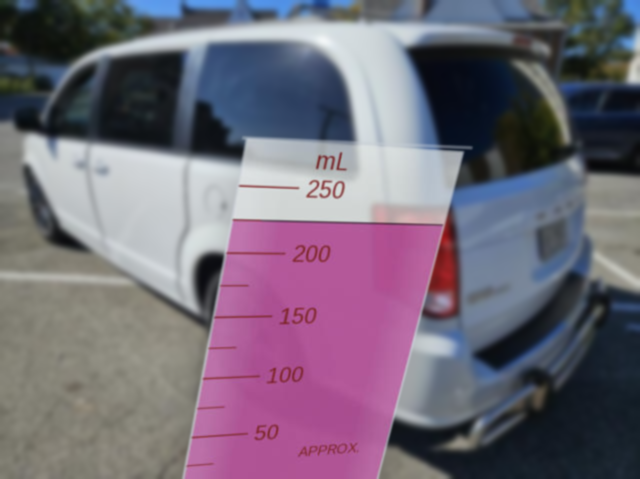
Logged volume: 225 mL
